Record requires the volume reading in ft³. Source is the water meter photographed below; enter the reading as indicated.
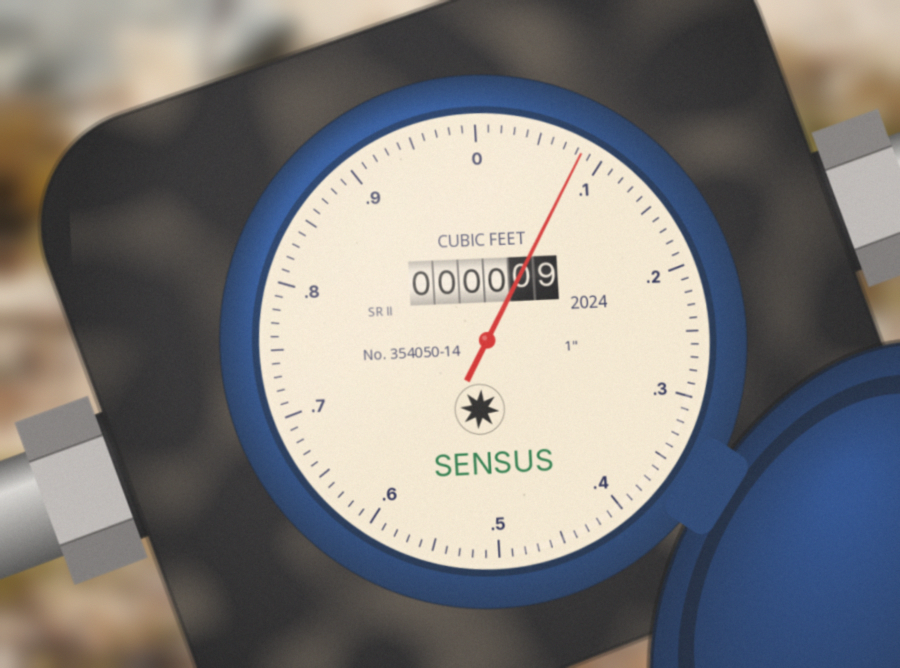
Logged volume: 9.08 ft³
